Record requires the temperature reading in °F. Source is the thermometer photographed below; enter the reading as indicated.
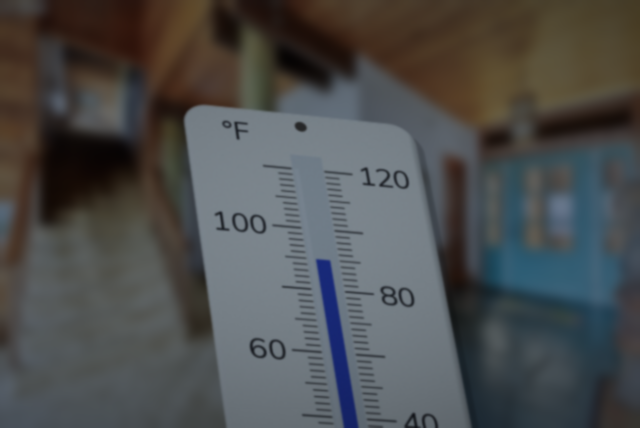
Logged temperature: 90 °F
